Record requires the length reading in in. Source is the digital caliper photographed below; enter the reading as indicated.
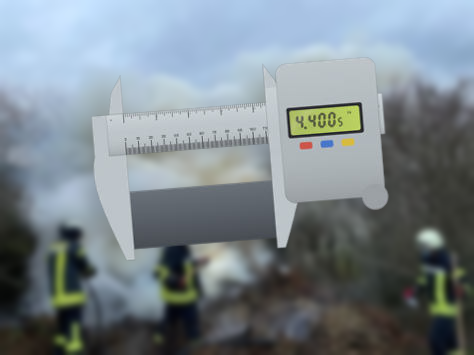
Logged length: 4.4005 in
